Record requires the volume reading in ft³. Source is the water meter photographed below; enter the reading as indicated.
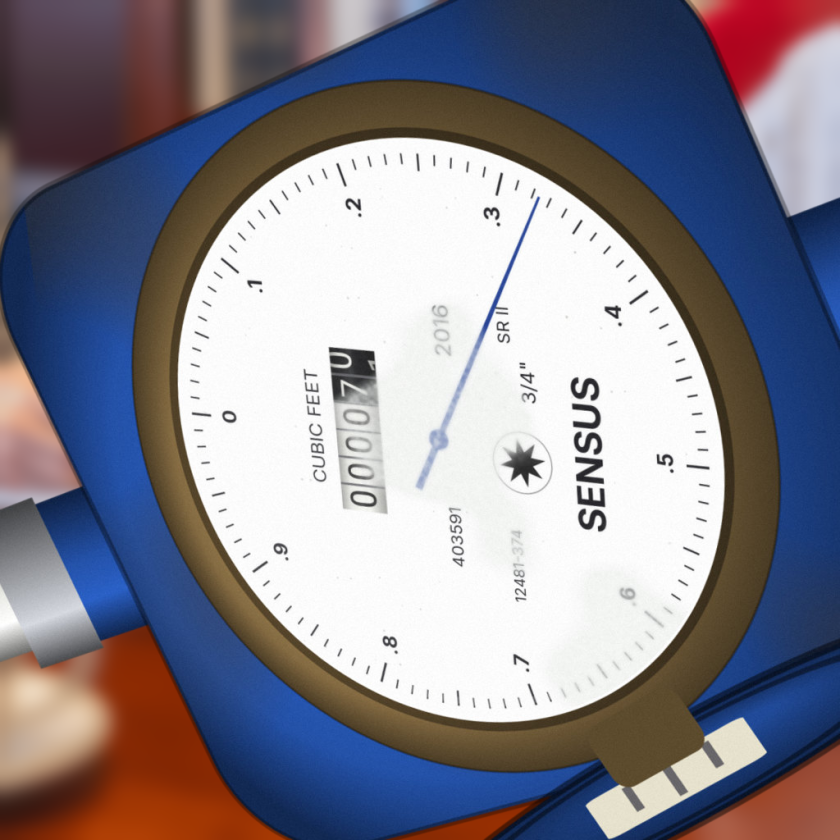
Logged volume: 70.32 ft³
